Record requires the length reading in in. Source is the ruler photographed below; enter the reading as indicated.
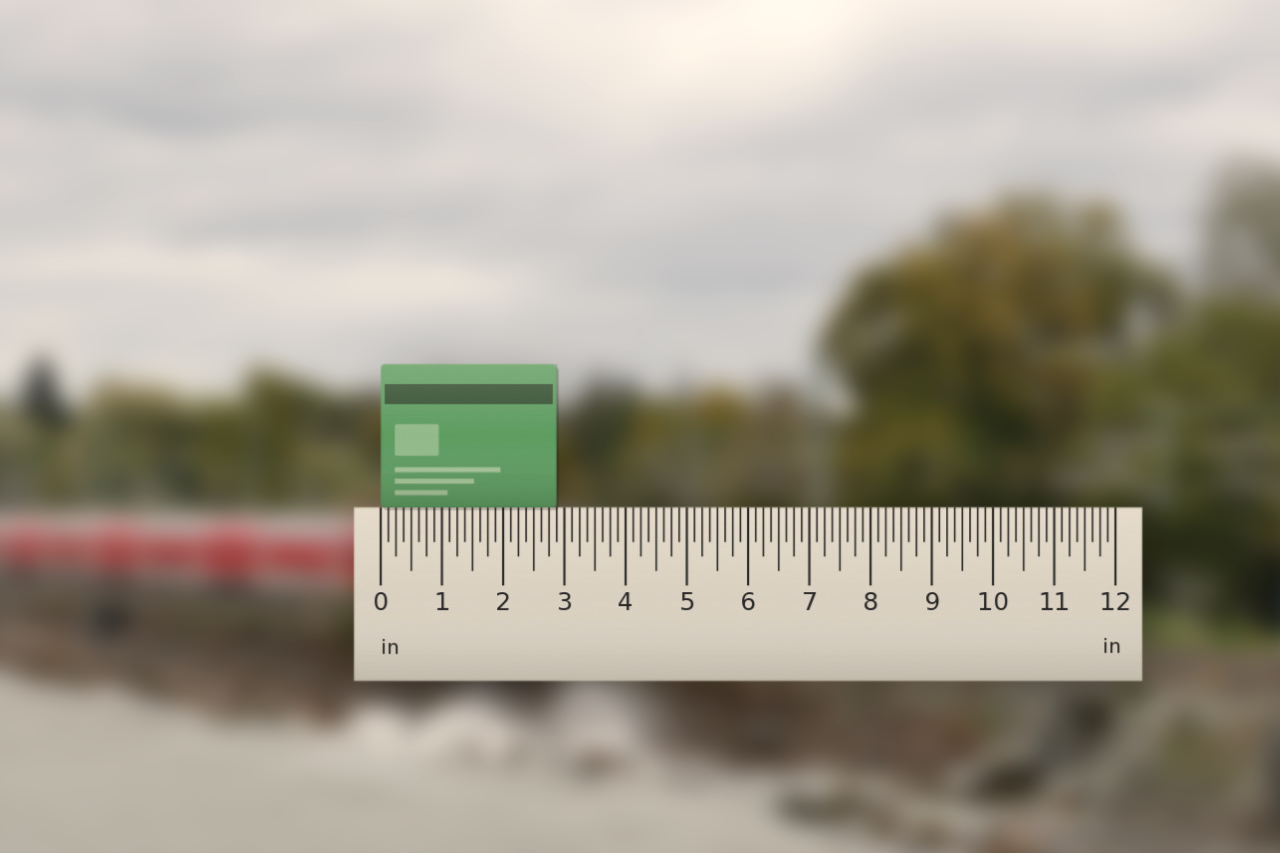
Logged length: 2.875 in
